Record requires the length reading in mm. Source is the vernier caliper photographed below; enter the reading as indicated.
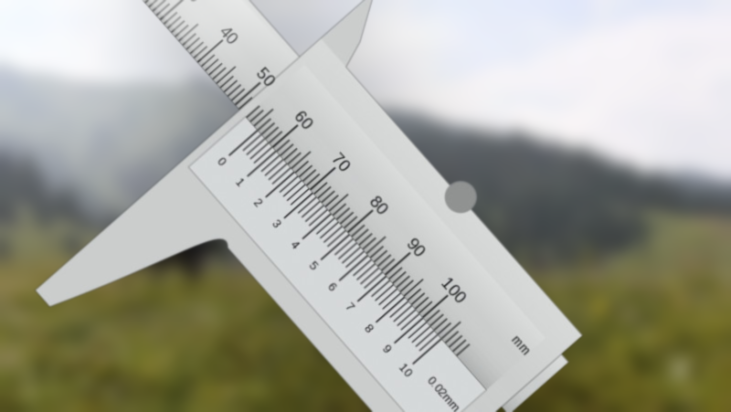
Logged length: 56.0 mm
